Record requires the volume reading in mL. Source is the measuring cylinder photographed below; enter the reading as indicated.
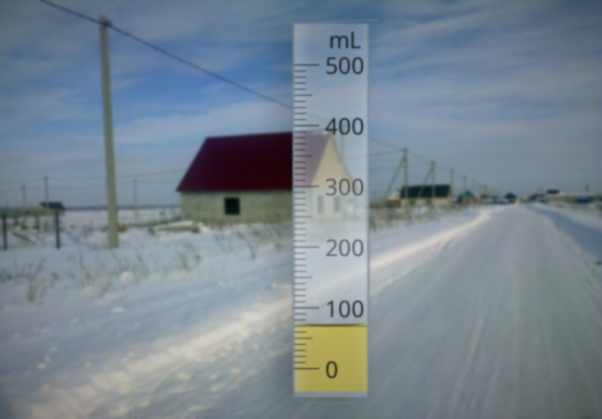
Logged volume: 70 mL
